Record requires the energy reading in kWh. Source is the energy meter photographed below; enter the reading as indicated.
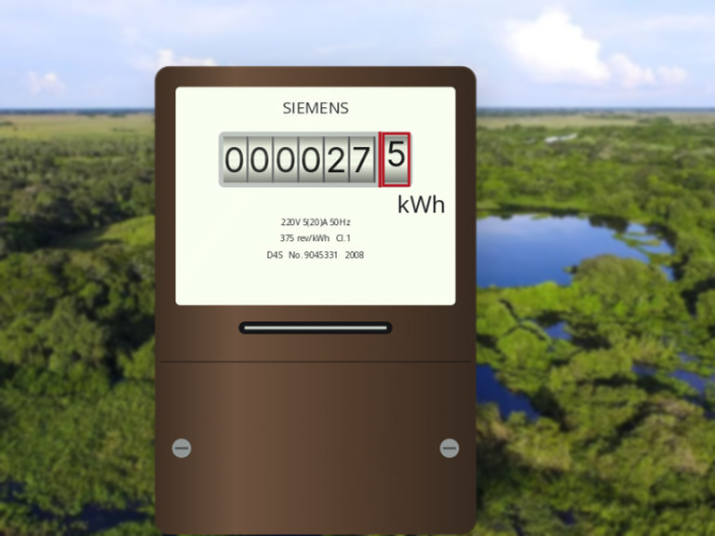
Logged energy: 27.5 kWh
